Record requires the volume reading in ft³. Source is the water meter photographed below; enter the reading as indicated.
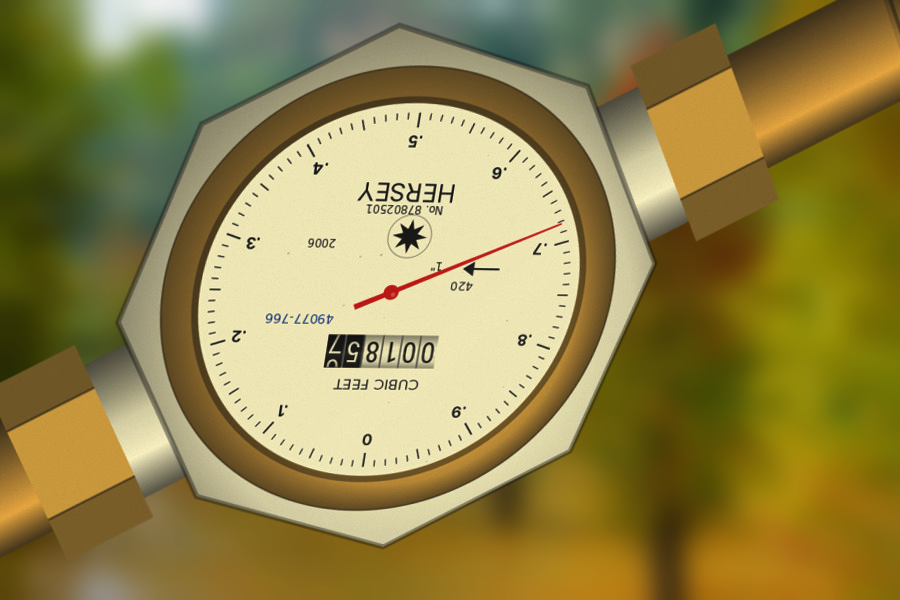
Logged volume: 1856.68 ft³
